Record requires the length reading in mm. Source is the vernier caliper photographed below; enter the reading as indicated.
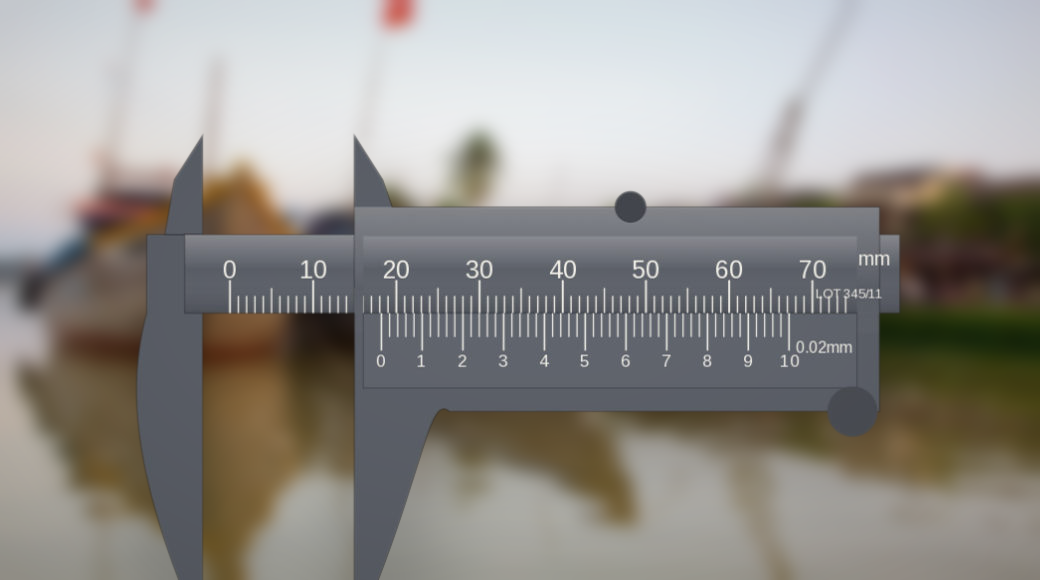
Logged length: 18.2 mm
